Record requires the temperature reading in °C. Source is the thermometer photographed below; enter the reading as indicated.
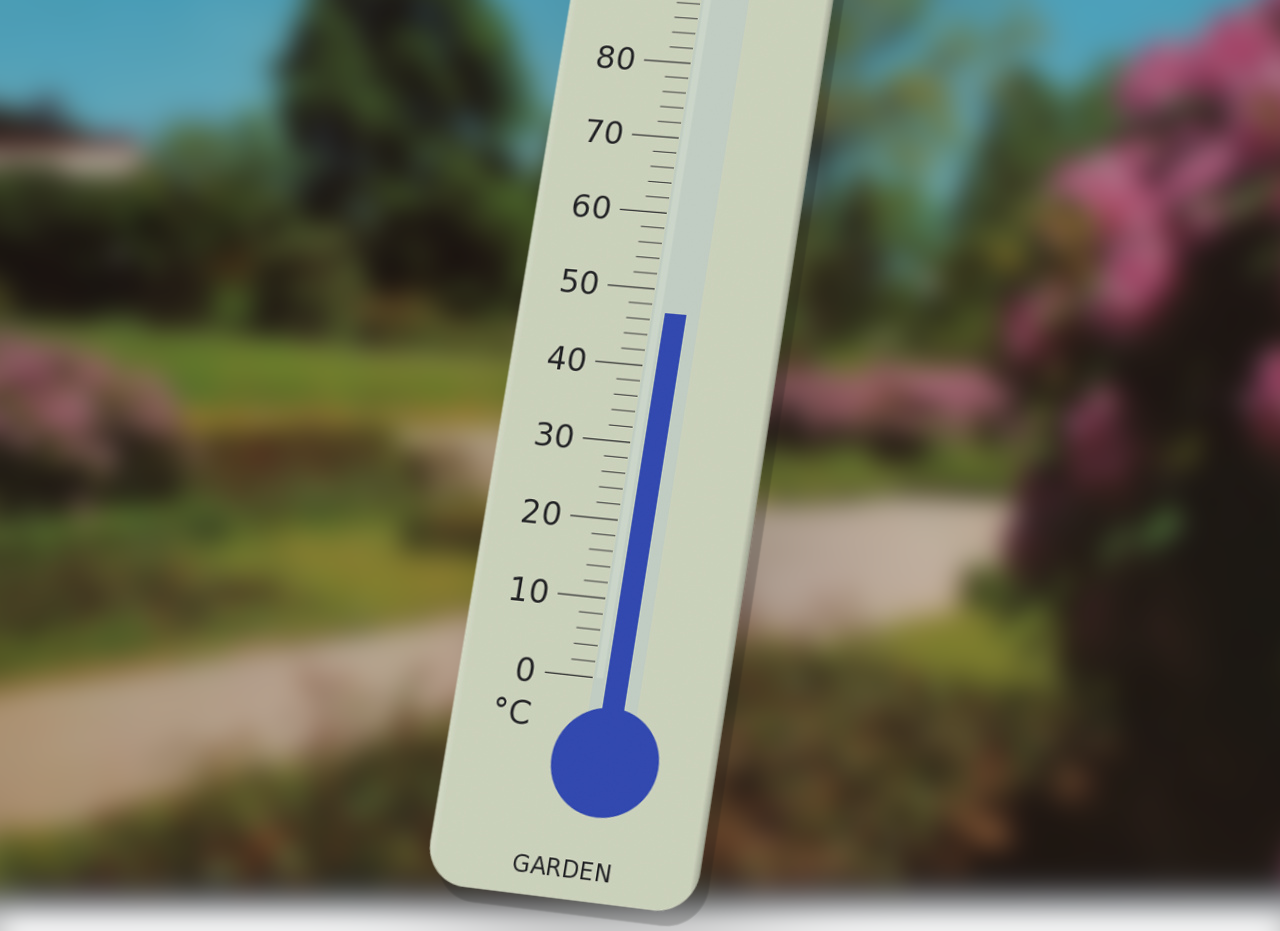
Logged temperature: 47 °C
